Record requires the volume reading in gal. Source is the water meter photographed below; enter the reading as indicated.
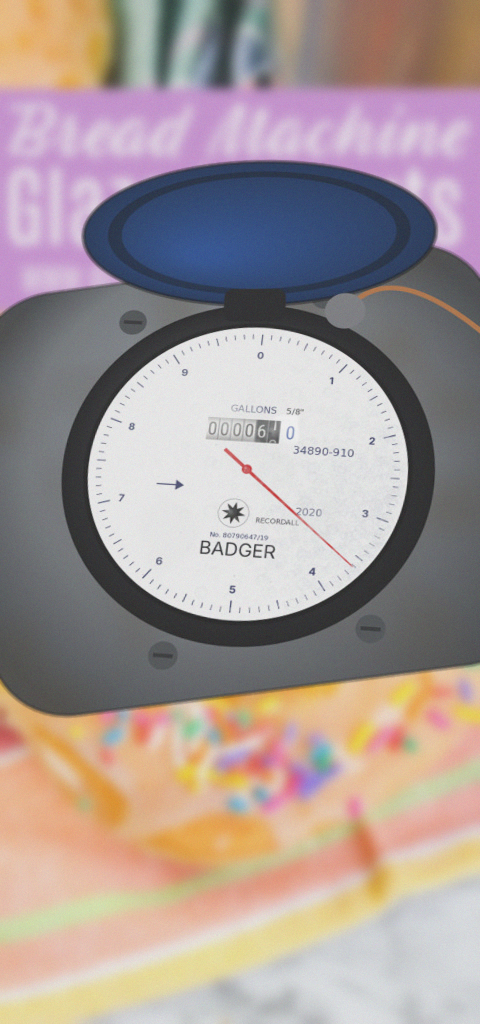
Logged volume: 613.6 gal
